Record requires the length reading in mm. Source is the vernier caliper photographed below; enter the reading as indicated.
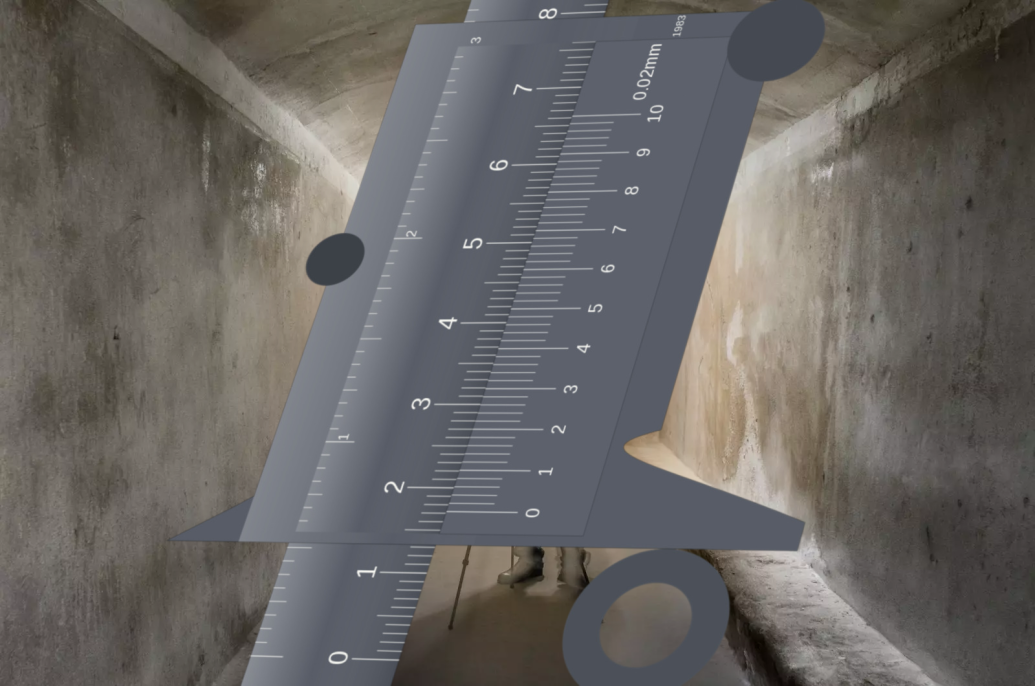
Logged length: 17.2 mm
